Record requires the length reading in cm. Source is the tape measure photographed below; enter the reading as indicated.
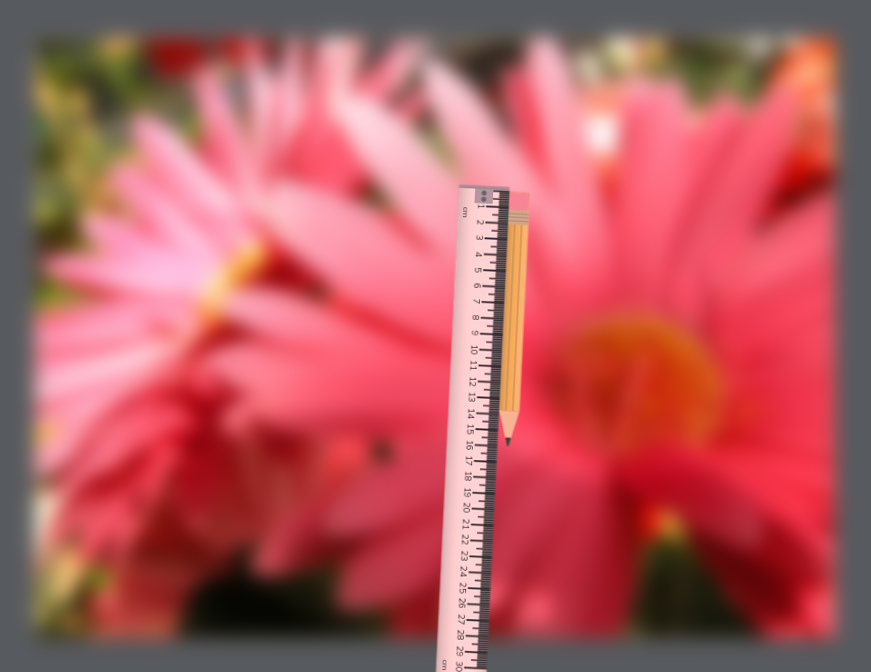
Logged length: 16 cm
